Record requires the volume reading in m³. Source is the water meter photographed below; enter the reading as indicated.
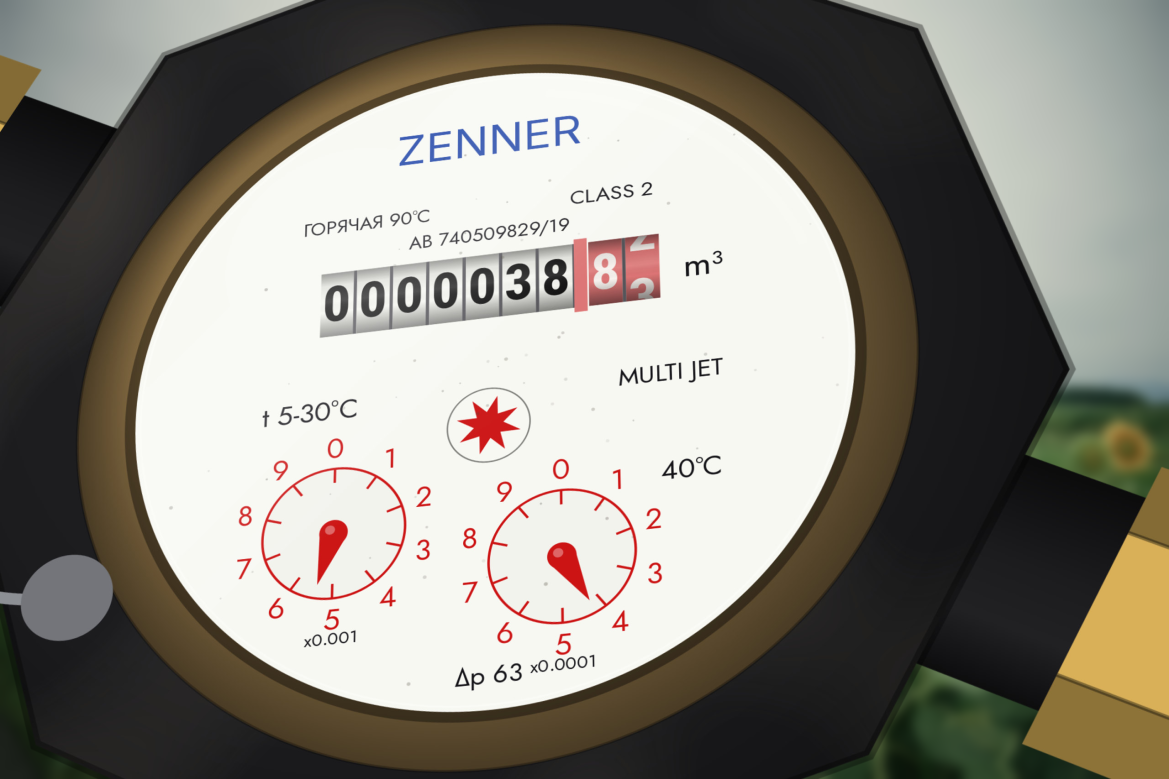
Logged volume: 38.8254 m³
